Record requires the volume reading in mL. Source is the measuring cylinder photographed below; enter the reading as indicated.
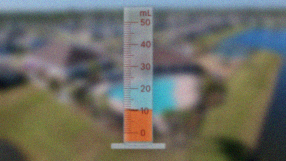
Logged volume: 10 mL
